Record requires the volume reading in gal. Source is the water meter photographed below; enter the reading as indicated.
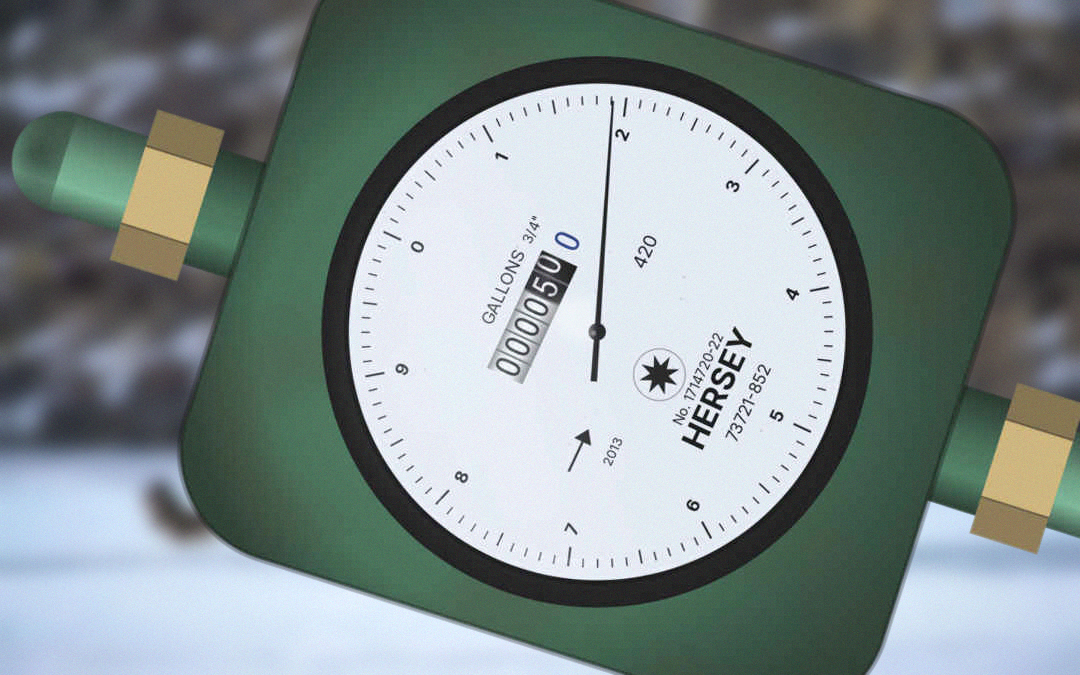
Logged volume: 501.9 gal
